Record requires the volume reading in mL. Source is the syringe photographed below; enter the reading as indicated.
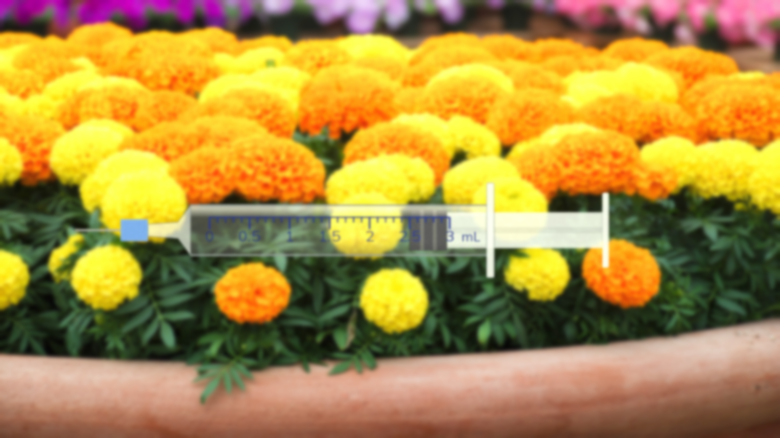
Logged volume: 2.5 mL
